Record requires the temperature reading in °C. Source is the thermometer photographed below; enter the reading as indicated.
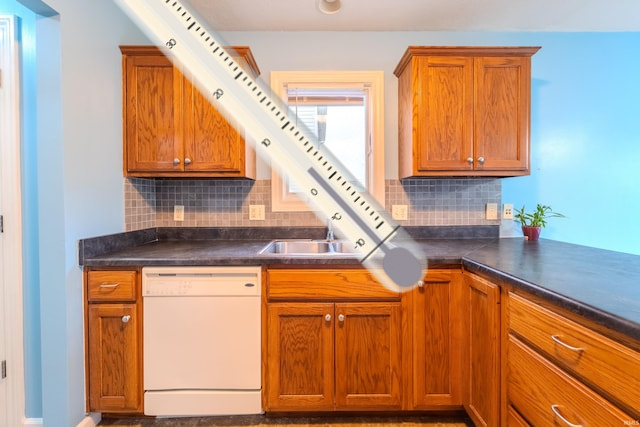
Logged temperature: 3 °C
